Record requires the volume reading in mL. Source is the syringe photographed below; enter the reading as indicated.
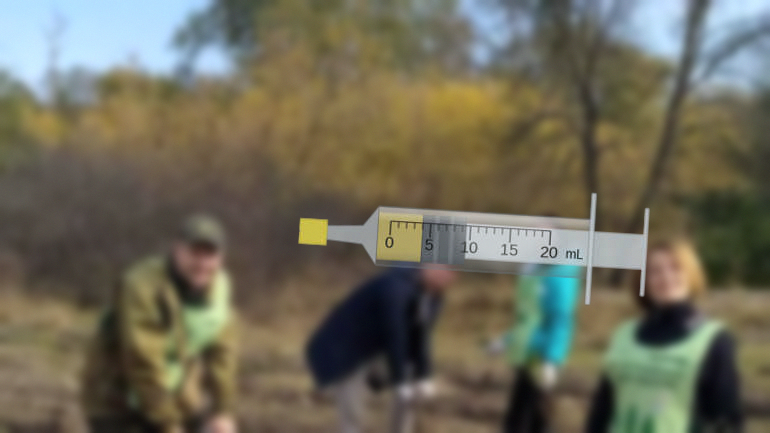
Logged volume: 4 mL
